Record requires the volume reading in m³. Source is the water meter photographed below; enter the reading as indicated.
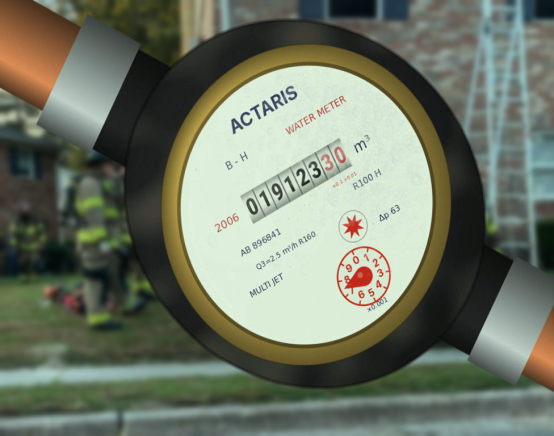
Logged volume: 19123.307 m³
